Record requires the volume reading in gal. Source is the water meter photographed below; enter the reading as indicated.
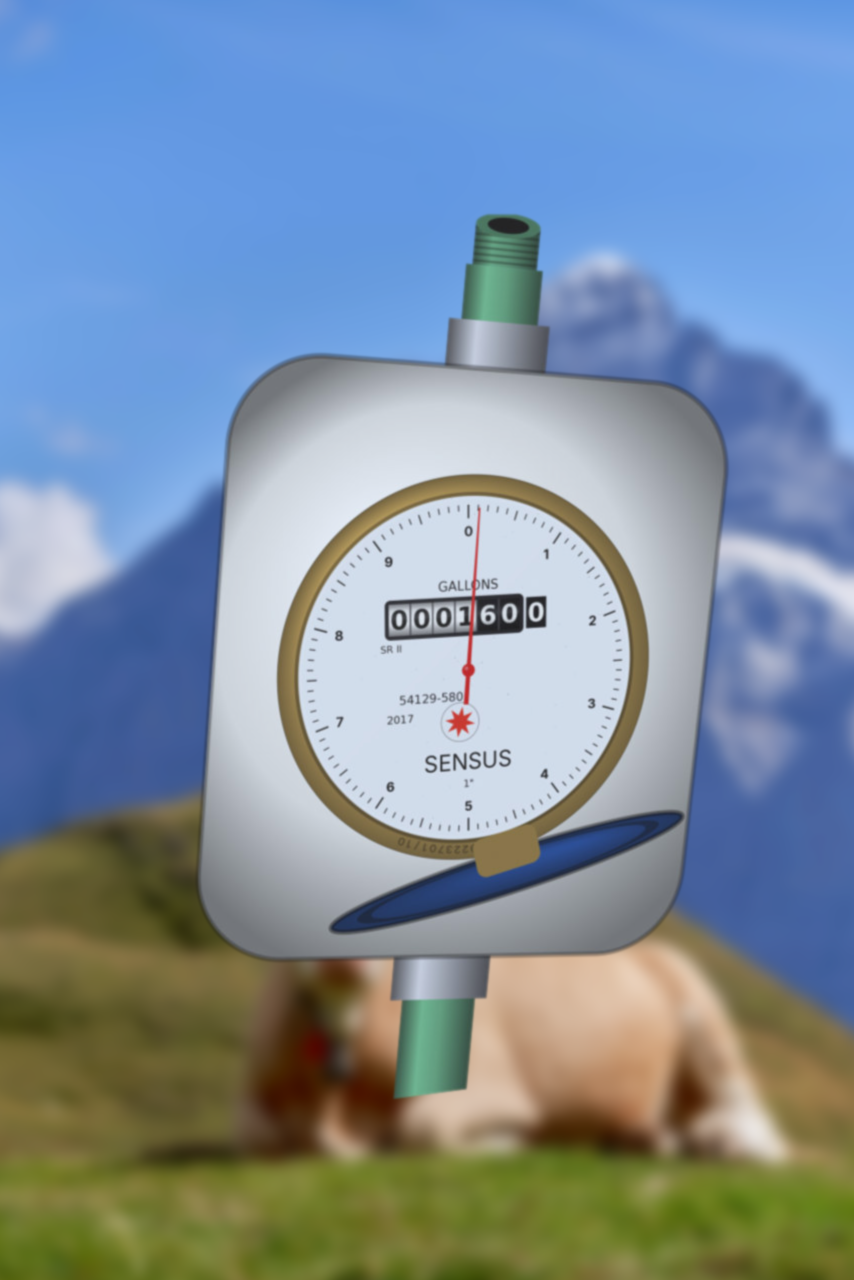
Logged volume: 1600.1 gal
